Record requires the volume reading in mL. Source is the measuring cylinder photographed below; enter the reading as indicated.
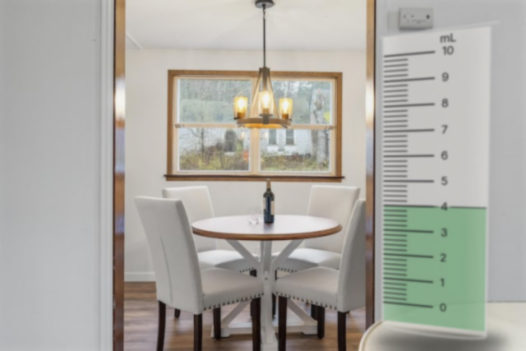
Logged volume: 4 mL
